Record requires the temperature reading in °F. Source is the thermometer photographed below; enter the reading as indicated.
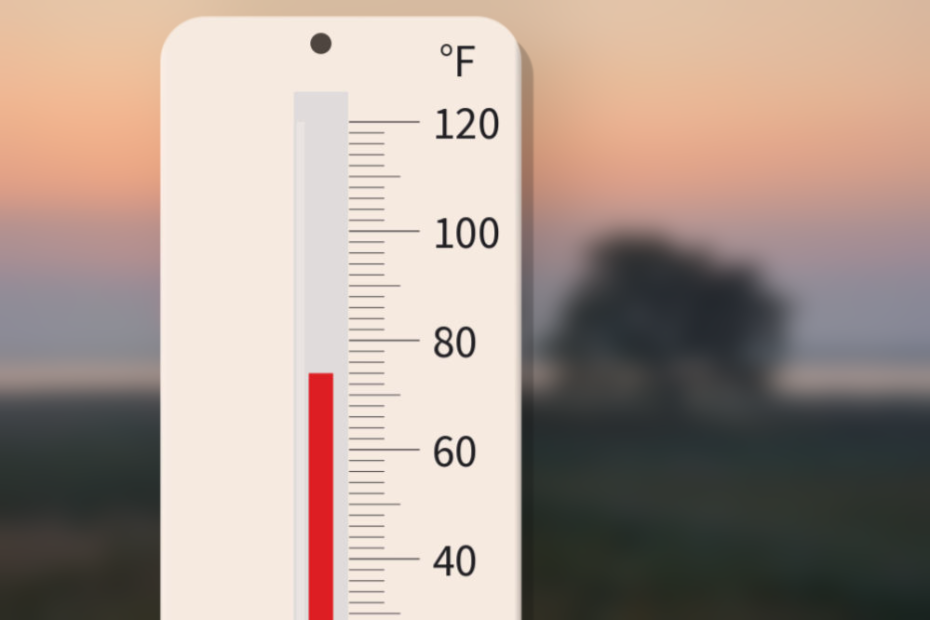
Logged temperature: 74 °F
